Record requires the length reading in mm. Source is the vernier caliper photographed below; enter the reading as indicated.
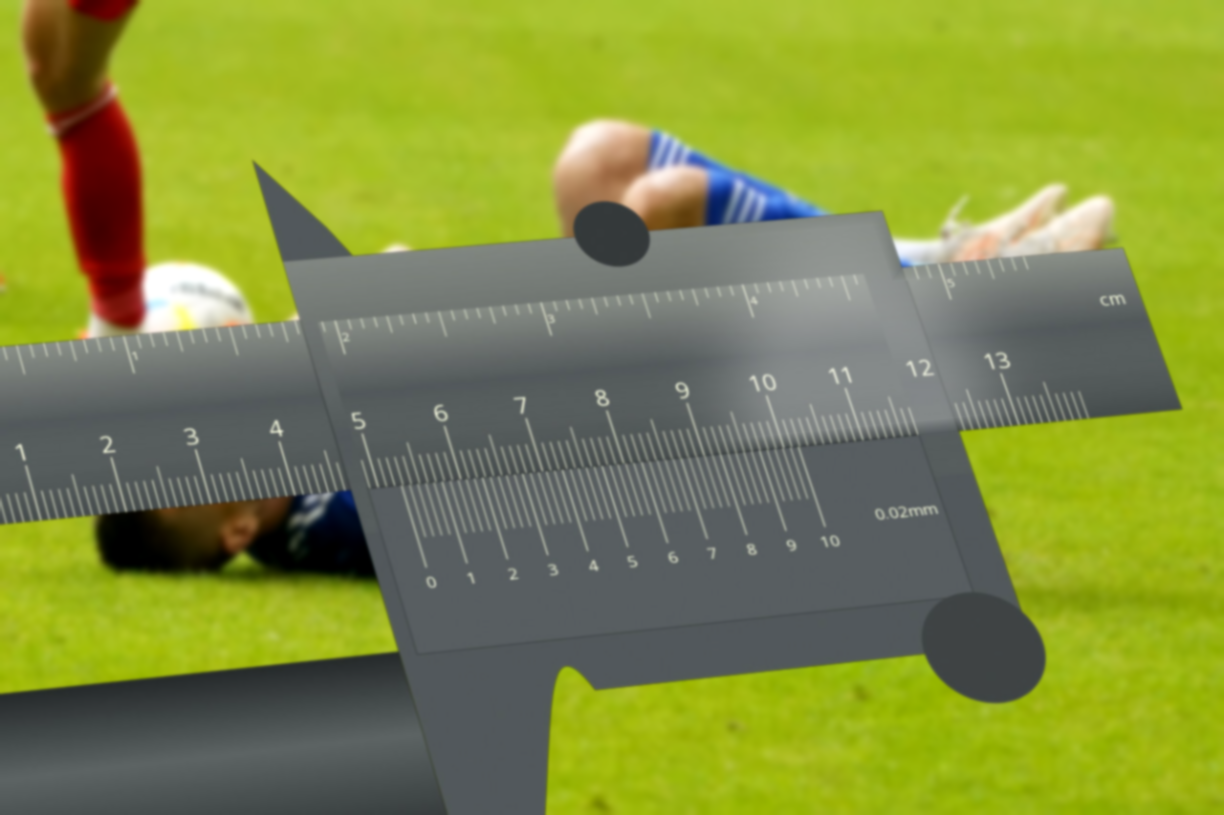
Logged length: 52.8 mm
